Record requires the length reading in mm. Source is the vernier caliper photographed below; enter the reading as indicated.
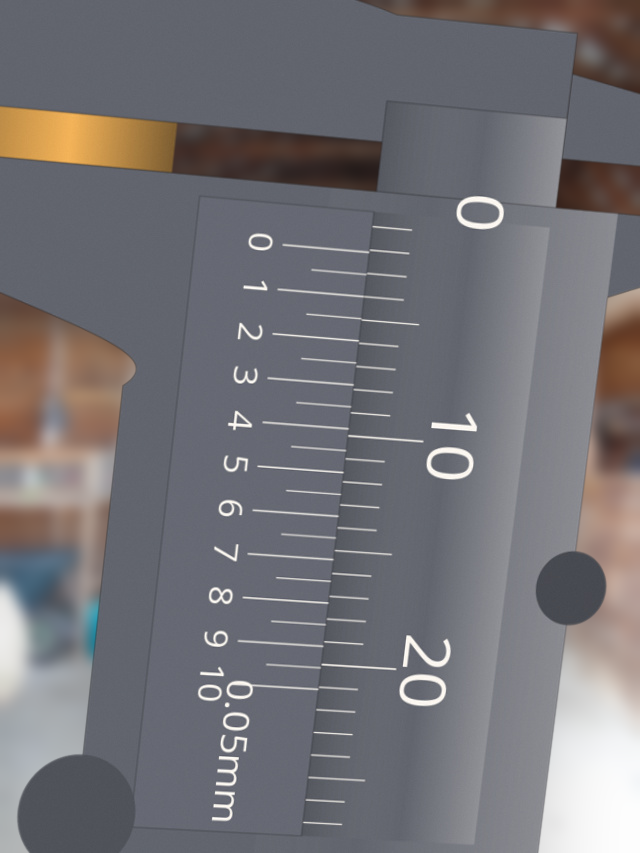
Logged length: 2.1 mm
